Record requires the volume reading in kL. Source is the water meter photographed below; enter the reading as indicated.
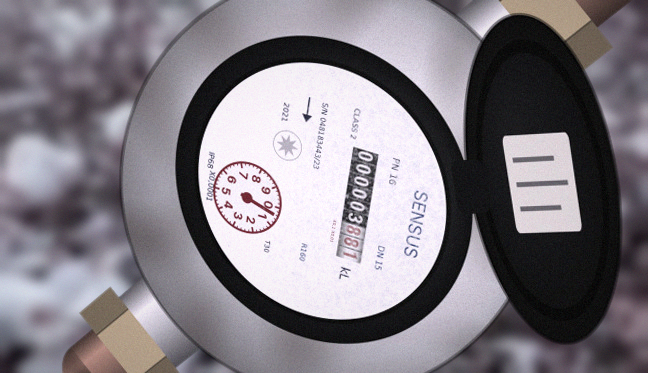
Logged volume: 3.8810 kL
